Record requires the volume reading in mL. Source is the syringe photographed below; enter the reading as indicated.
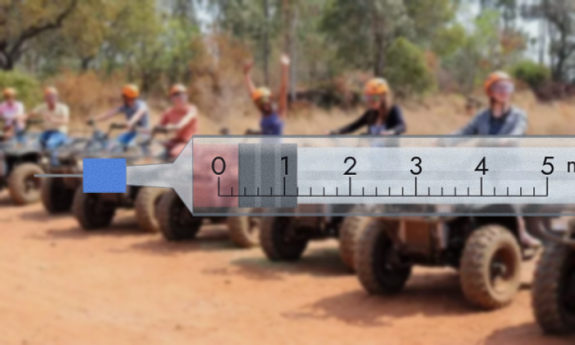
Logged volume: 0.3 mL
